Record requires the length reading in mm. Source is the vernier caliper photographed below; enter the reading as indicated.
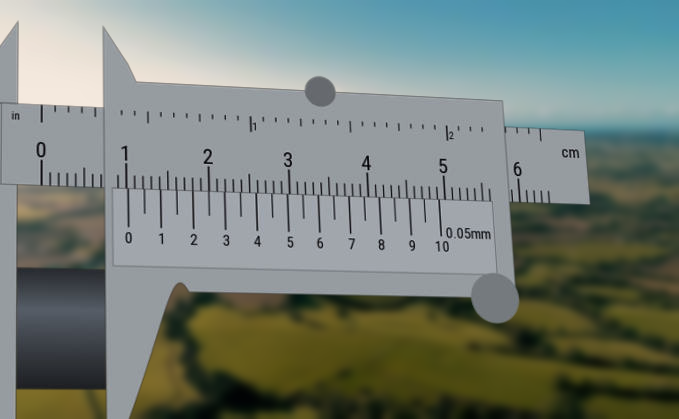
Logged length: 10.2 mm
